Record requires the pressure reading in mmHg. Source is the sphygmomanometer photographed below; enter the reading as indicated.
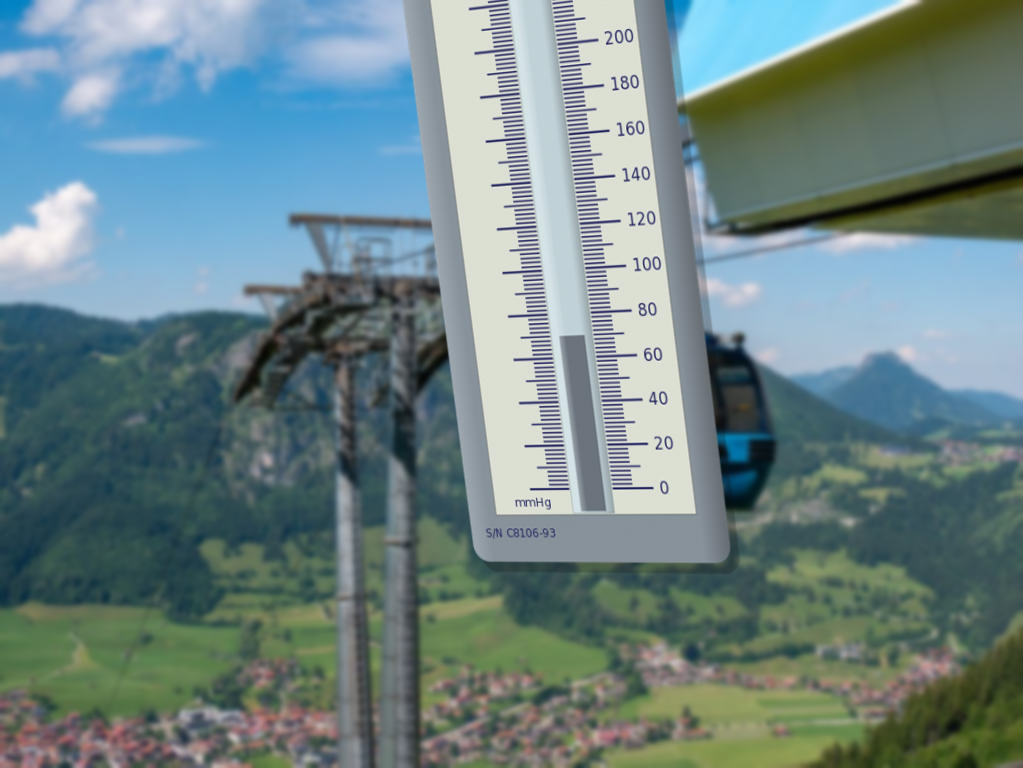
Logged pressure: 70 mmHg
